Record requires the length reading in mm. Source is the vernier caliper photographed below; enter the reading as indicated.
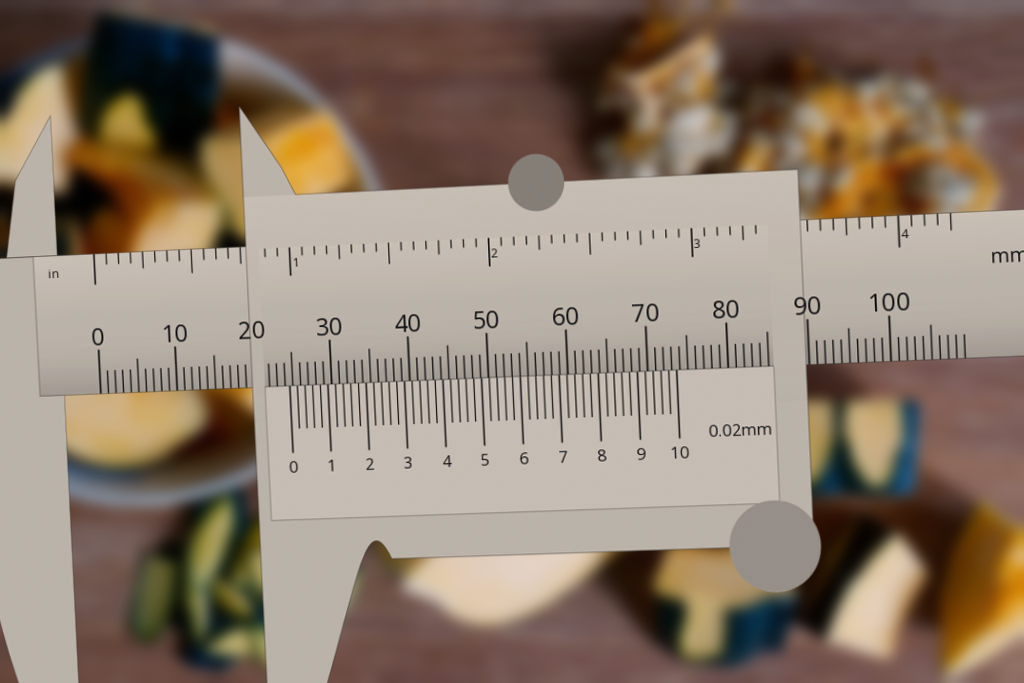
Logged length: 24.6 mm
